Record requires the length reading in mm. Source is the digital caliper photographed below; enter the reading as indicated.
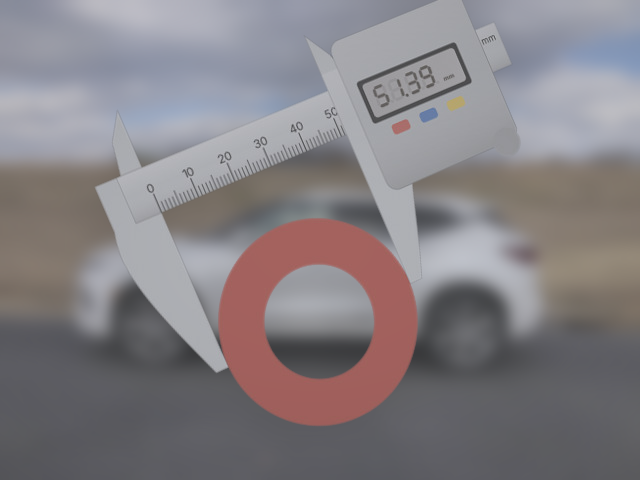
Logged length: 51.39 mm
